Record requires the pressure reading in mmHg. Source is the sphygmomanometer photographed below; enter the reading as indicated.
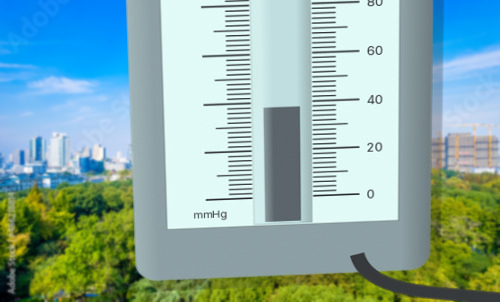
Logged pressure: 38 mmHg
